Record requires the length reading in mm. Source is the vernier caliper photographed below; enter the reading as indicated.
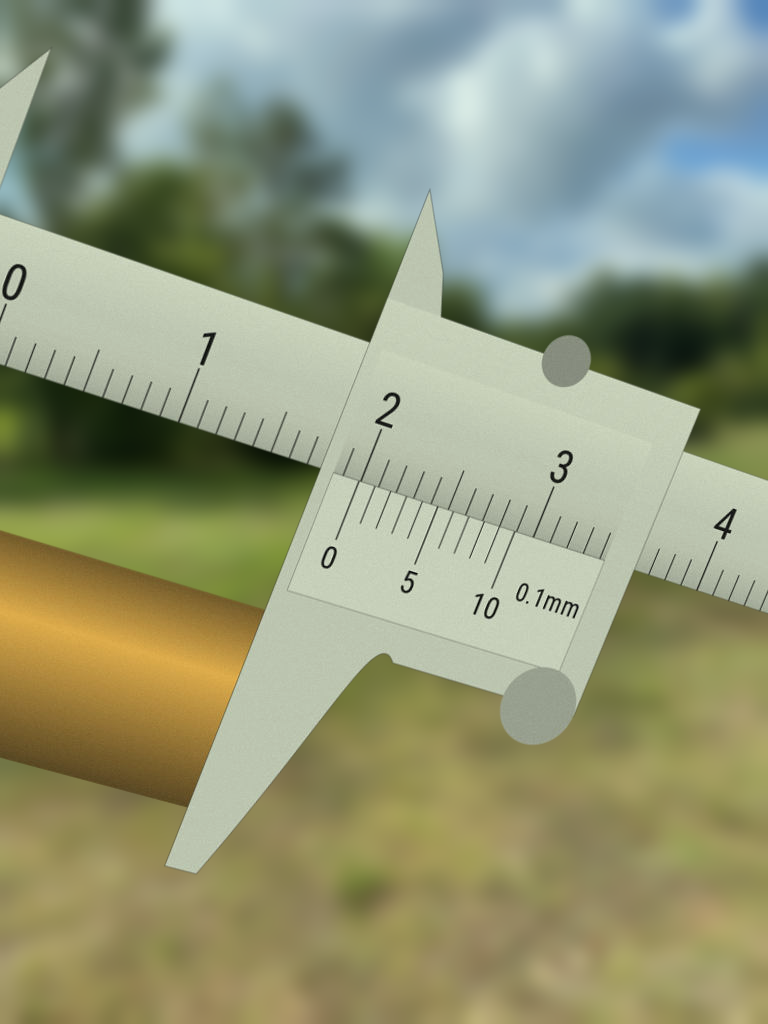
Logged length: 19.9 mm
